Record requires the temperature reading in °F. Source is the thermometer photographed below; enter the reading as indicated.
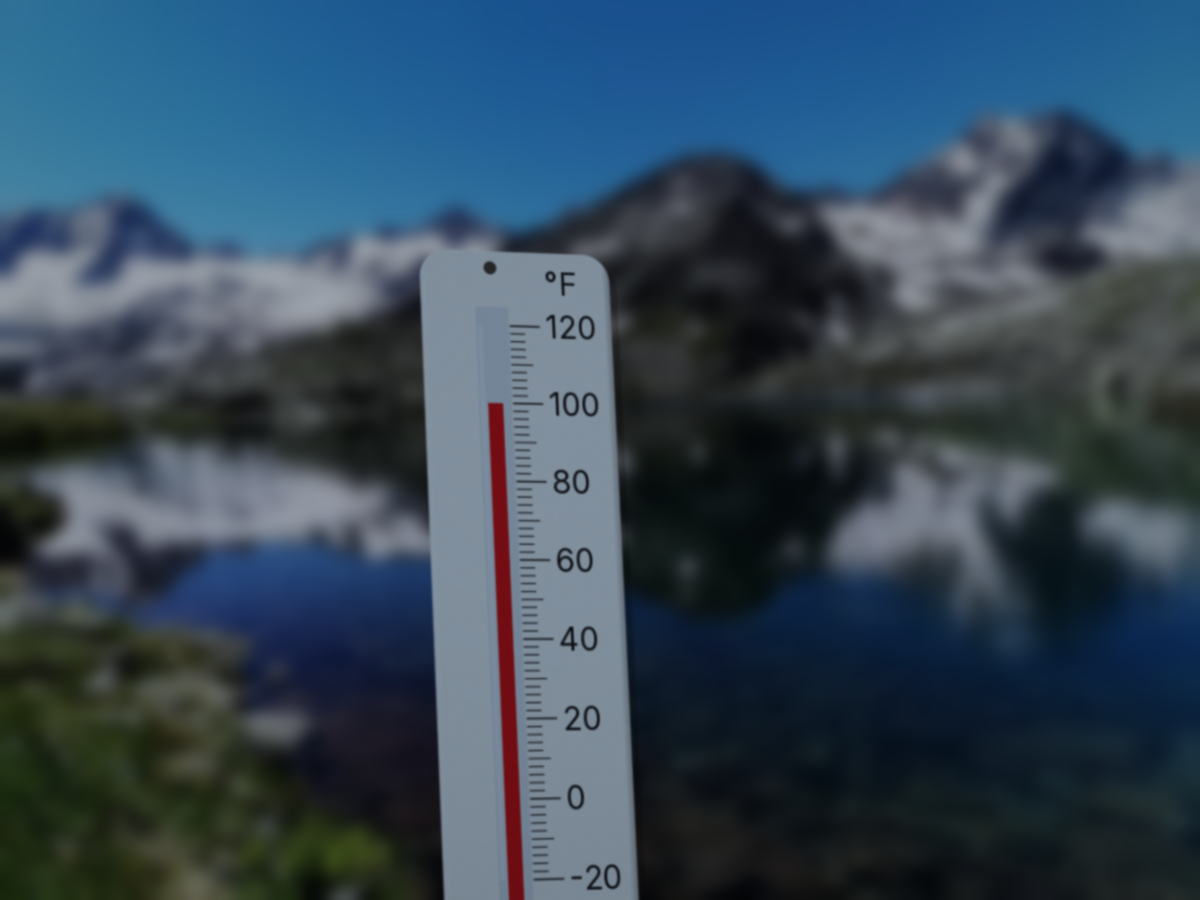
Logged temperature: 100 °F
